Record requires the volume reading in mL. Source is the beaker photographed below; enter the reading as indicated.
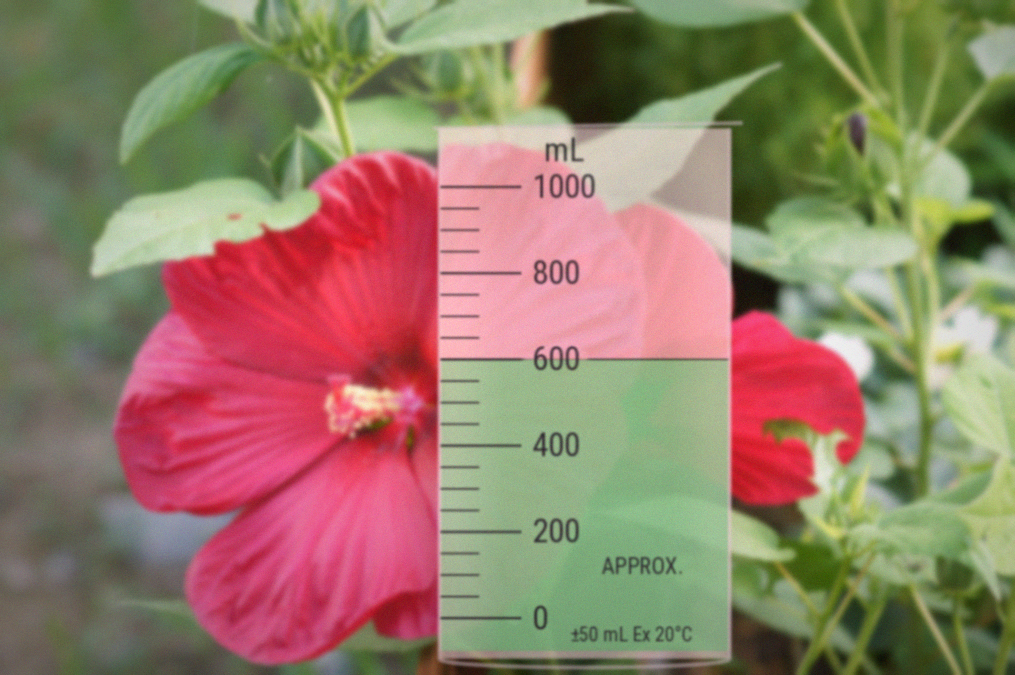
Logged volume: 600 mL
